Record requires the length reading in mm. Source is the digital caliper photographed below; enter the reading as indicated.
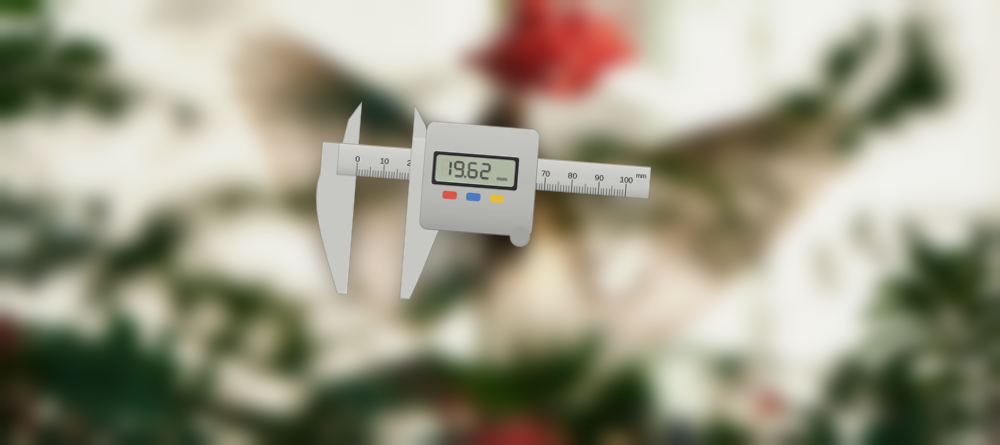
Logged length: 19.62 mm
